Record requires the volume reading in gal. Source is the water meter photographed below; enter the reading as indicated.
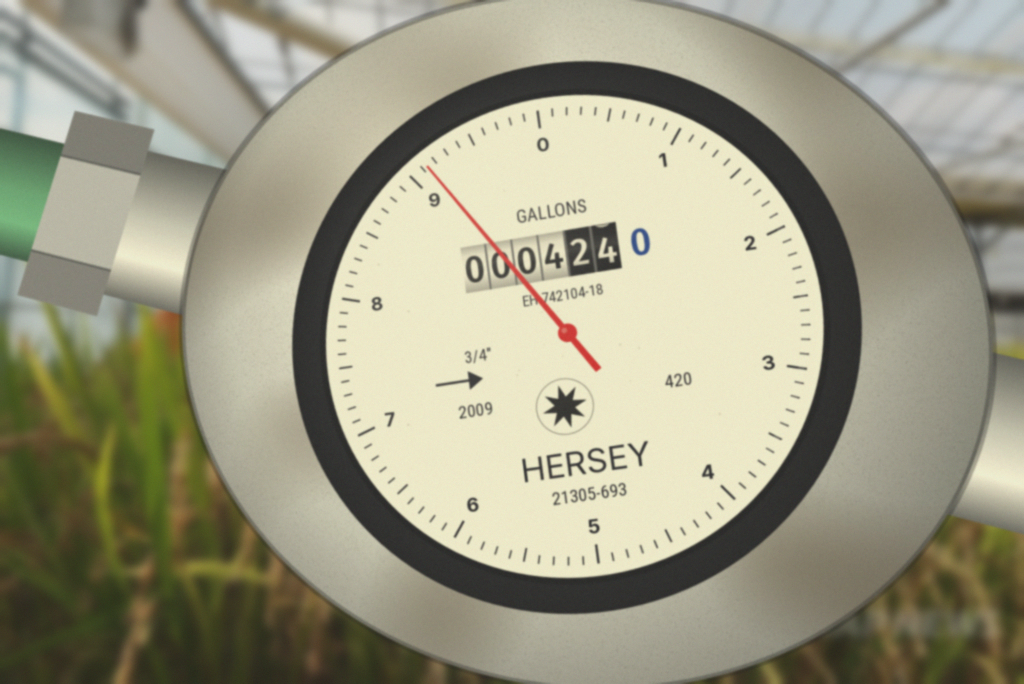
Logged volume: 4239.1 gal
